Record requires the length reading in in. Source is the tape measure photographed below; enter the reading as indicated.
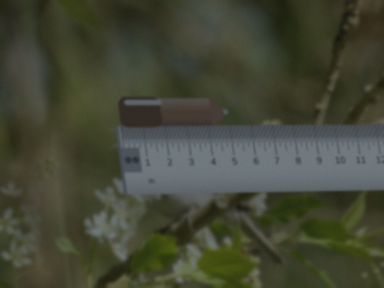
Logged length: 5 in
